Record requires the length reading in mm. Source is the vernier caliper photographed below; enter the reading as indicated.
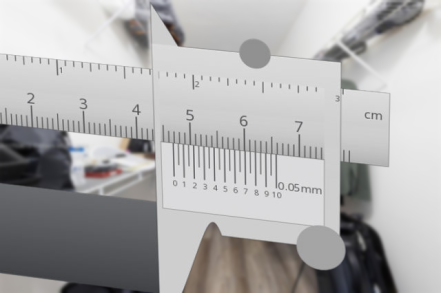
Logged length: 46.8 mm
